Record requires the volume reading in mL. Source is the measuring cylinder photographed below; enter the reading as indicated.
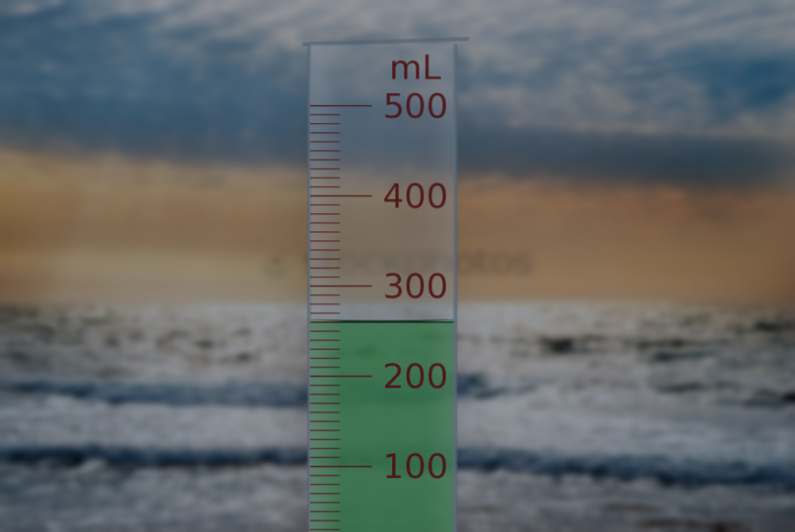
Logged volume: 260 mL
